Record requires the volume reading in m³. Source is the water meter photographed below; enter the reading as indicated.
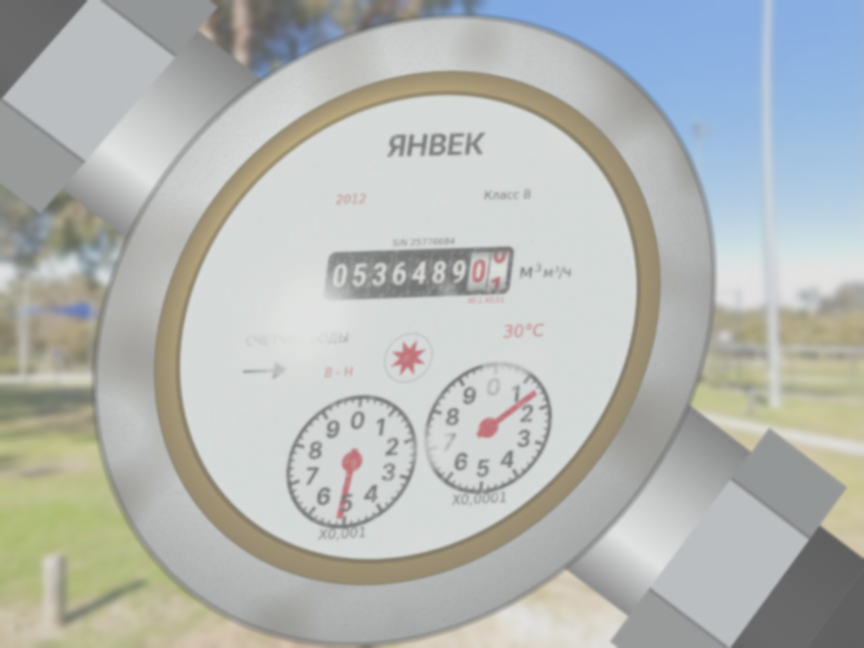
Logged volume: 536489.0051 m³
